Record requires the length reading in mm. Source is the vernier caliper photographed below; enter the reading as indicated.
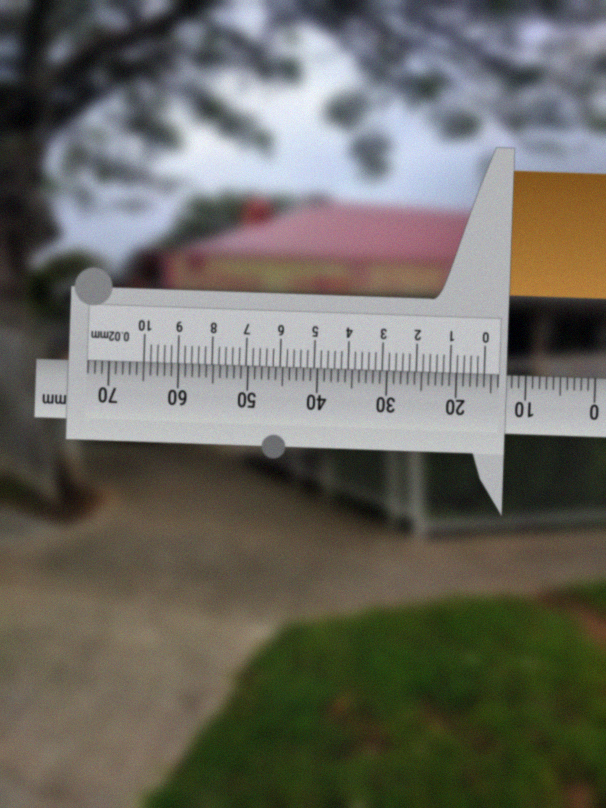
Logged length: 16.0 mm
